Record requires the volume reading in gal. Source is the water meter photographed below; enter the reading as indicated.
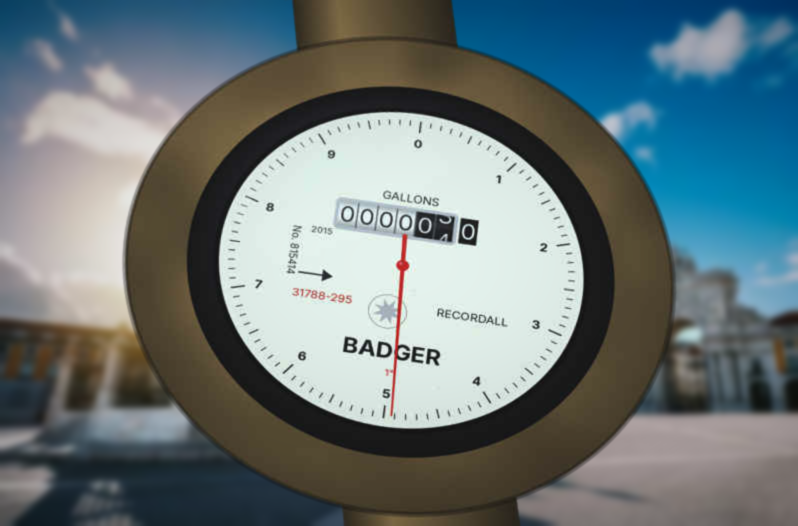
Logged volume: 34.9 gal
